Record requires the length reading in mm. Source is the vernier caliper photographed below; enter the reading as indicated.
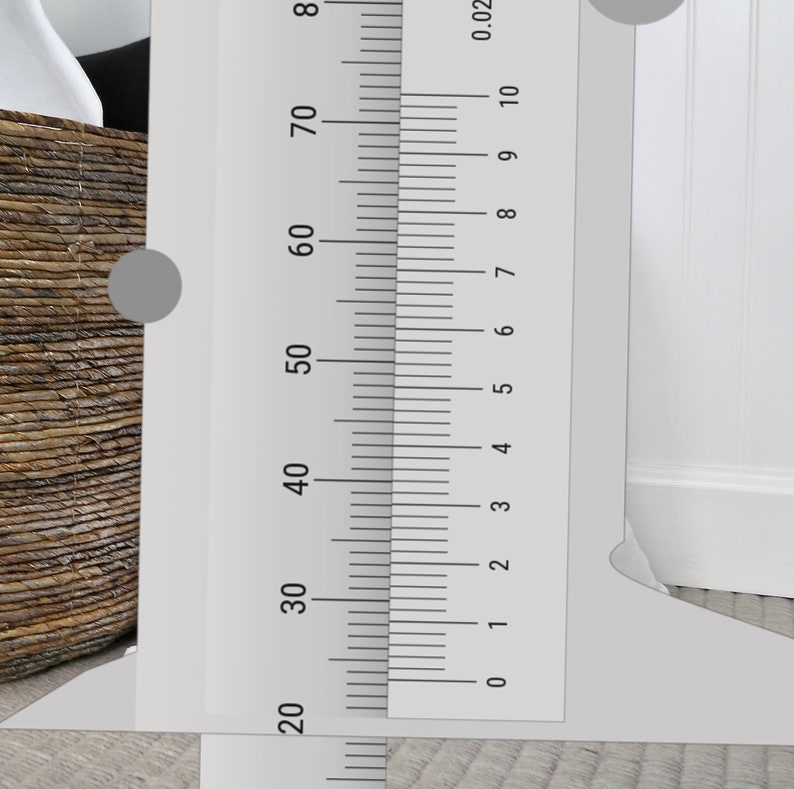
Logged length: 23.4 mm
